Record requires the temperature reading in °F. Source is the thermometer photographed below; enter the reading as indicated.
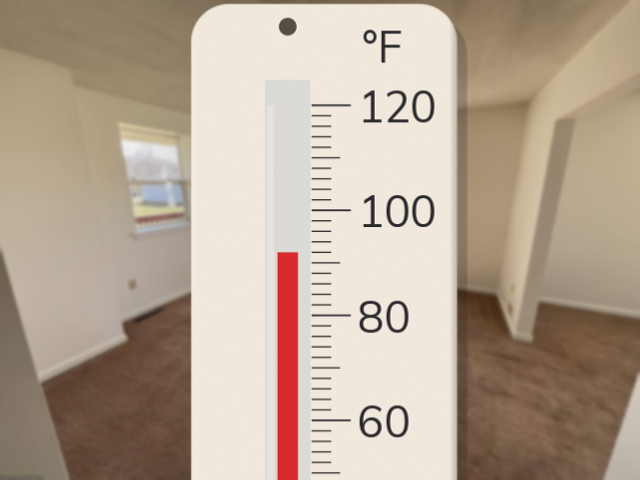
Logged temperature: 92 °F
